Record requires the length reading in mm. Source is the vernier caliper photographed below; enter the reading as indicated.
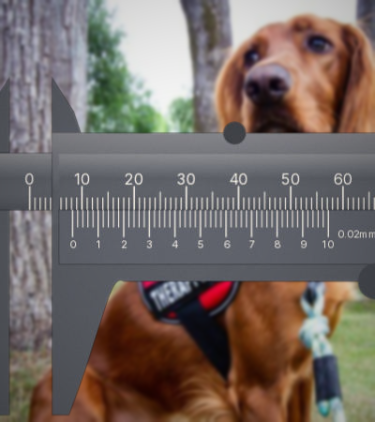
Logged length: 8.2 mm
